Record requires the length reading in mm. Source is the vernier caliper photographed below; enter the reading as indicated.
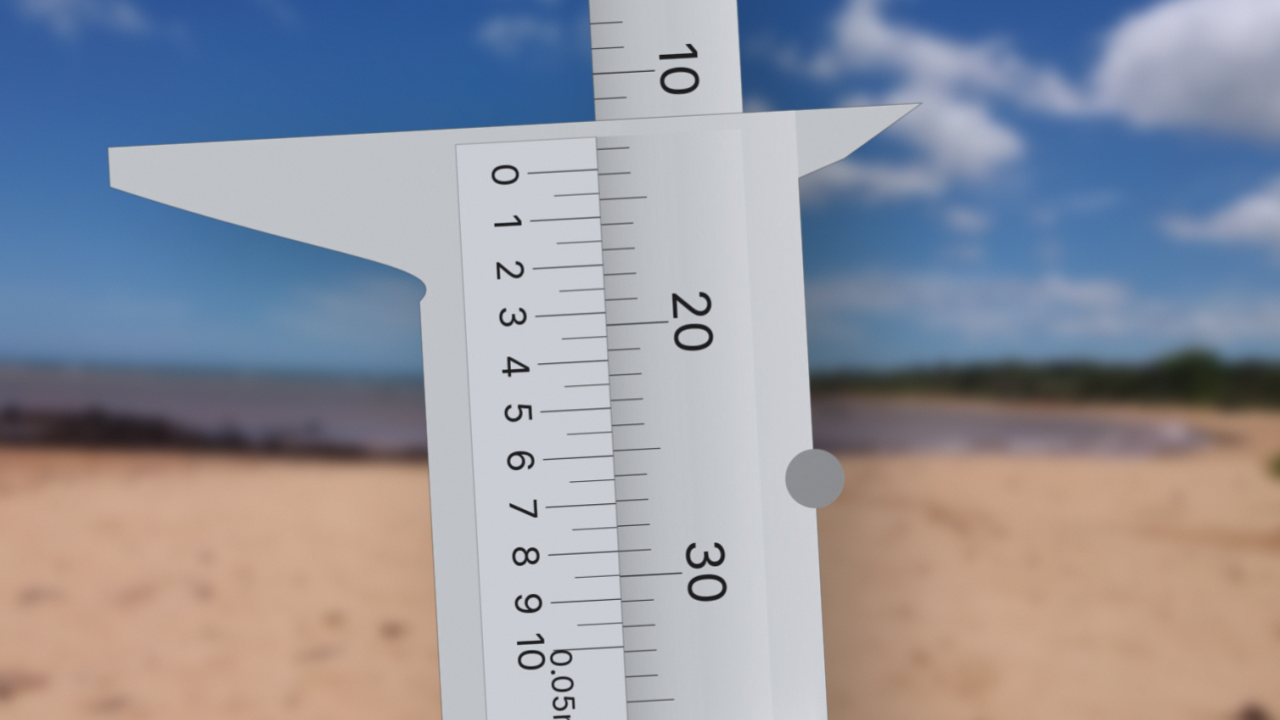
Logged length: 13.8 mm
